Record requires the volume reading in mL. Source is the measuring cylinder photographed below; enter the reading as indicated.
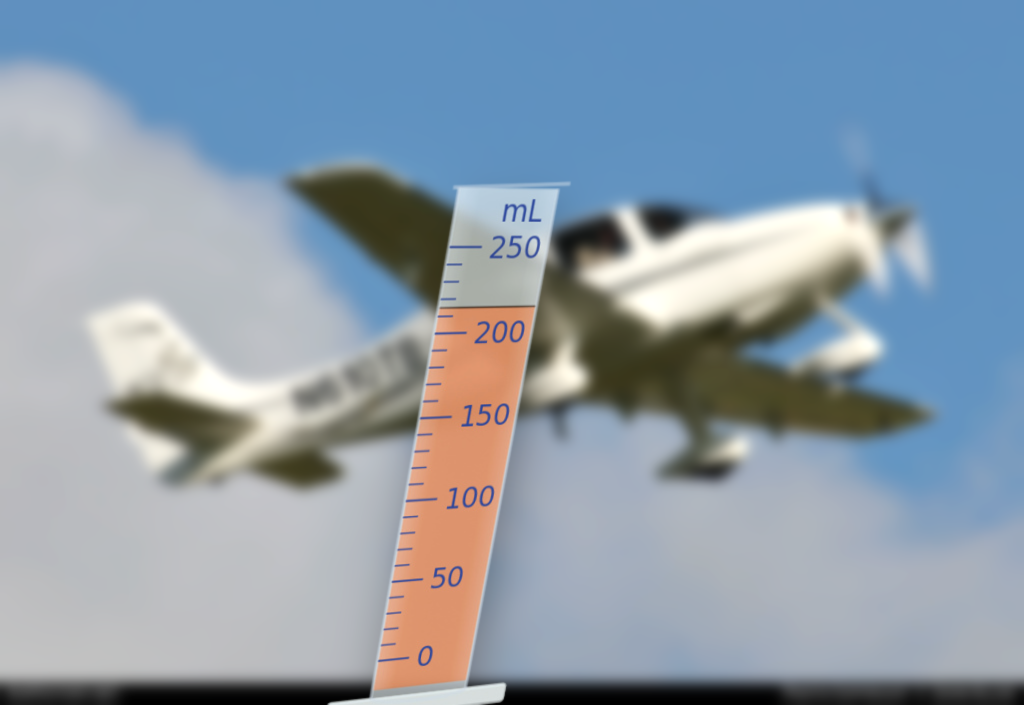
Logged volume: 215 mL
